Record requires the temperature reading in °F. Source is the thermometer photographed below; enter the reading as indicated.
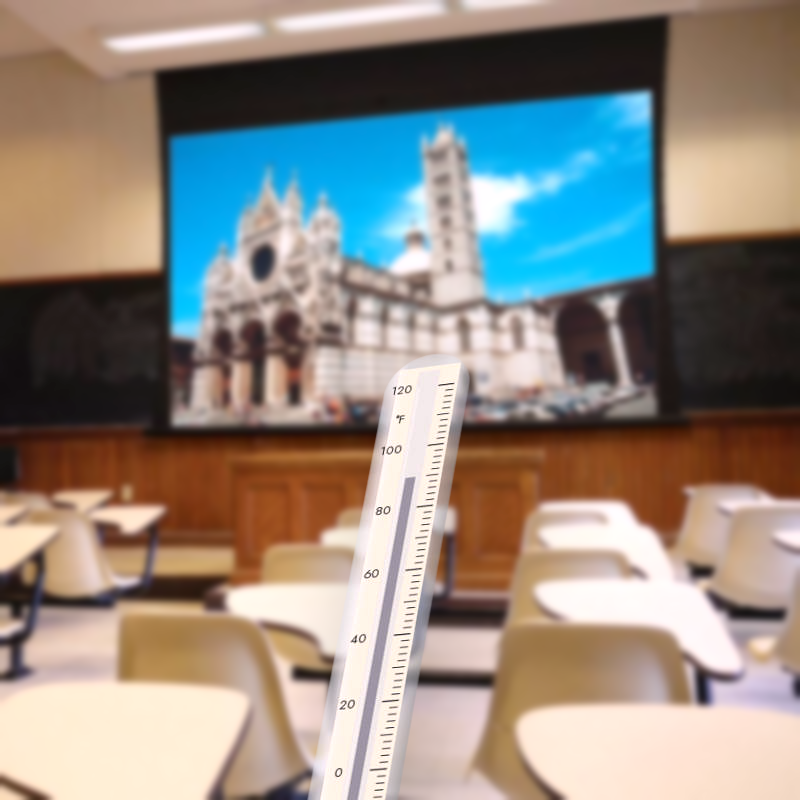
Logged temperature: 90 °F
